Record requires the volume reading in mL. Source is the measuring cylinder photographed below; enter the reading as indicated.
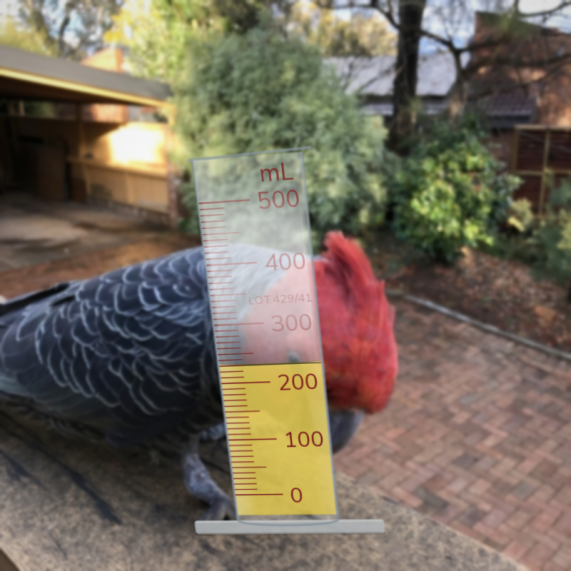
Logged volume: 230 mL
